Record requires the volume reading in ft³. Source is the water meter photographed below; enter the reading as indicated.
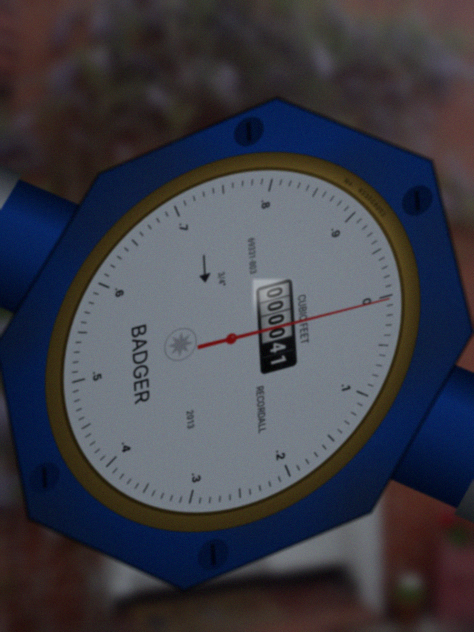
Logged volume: 41.00 ft³
